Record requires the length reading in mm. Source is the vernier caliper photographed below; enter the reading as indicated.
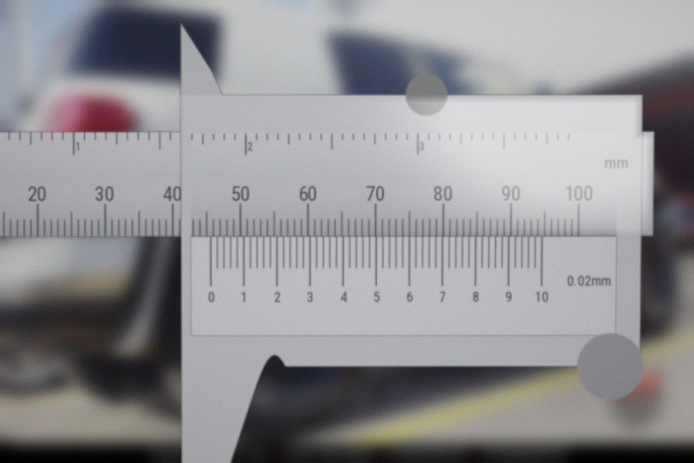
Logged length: 45.6 mm
